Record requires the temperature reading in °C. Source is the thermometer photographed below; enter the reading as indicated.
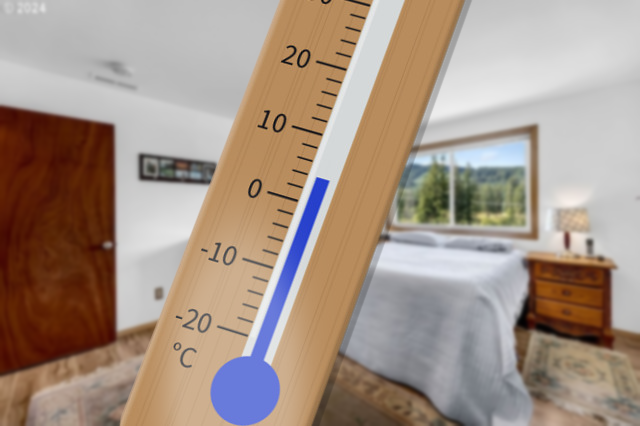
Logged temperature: 4 °C
